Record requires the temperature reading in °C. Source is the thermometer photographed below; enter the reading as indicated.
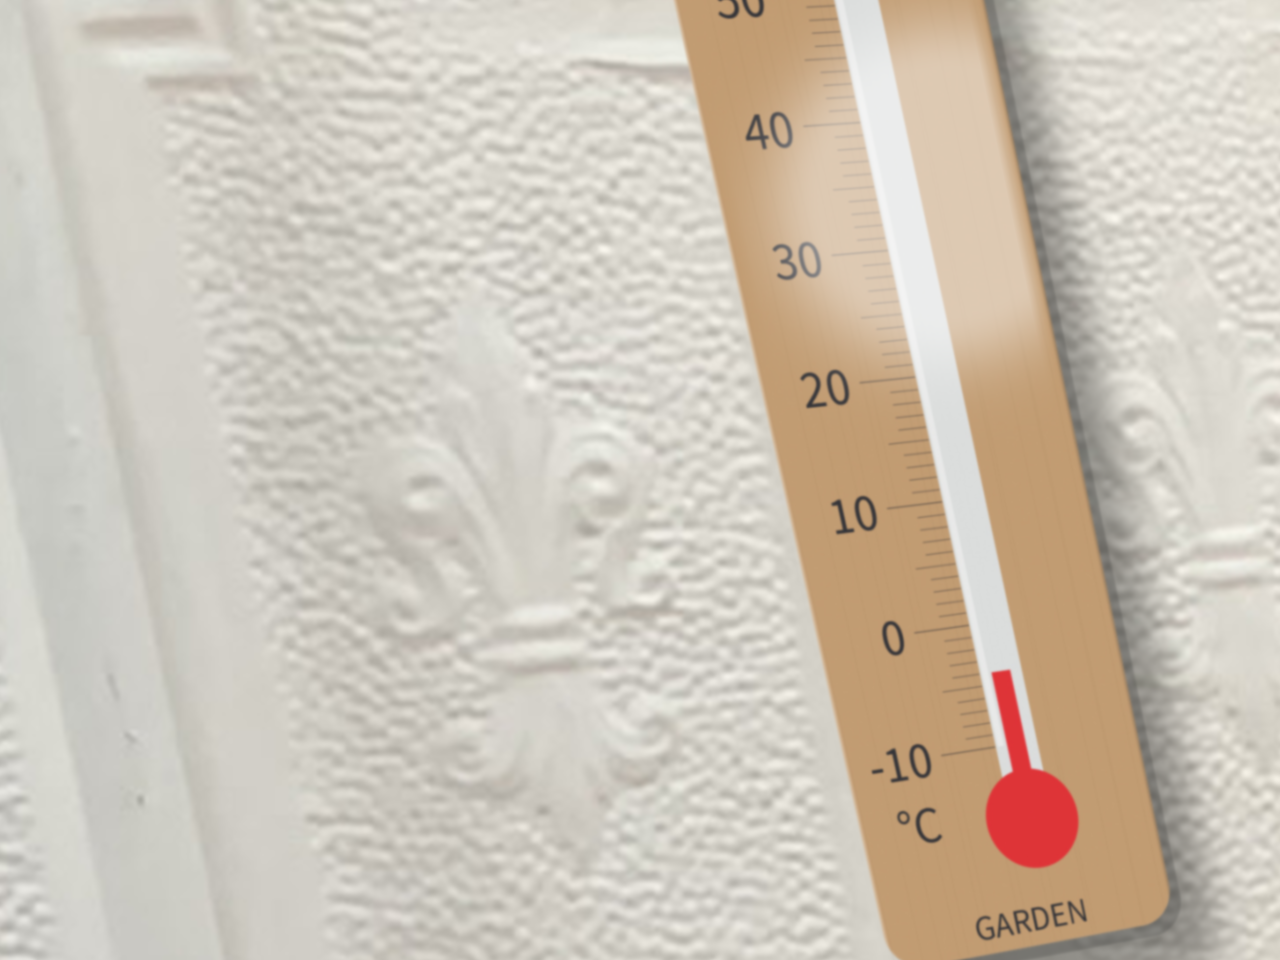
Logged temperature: -4 °C
